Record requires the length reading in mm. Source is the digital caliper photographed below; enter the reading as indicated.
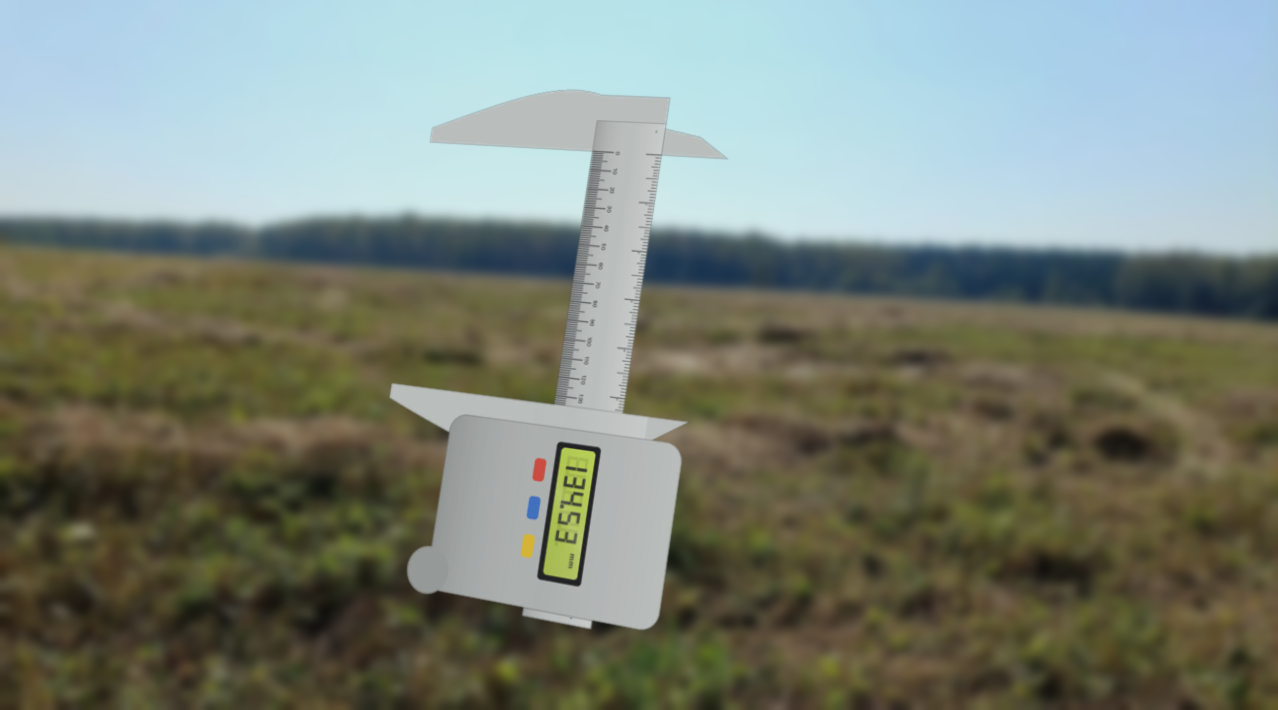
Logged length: 134.53 mm
